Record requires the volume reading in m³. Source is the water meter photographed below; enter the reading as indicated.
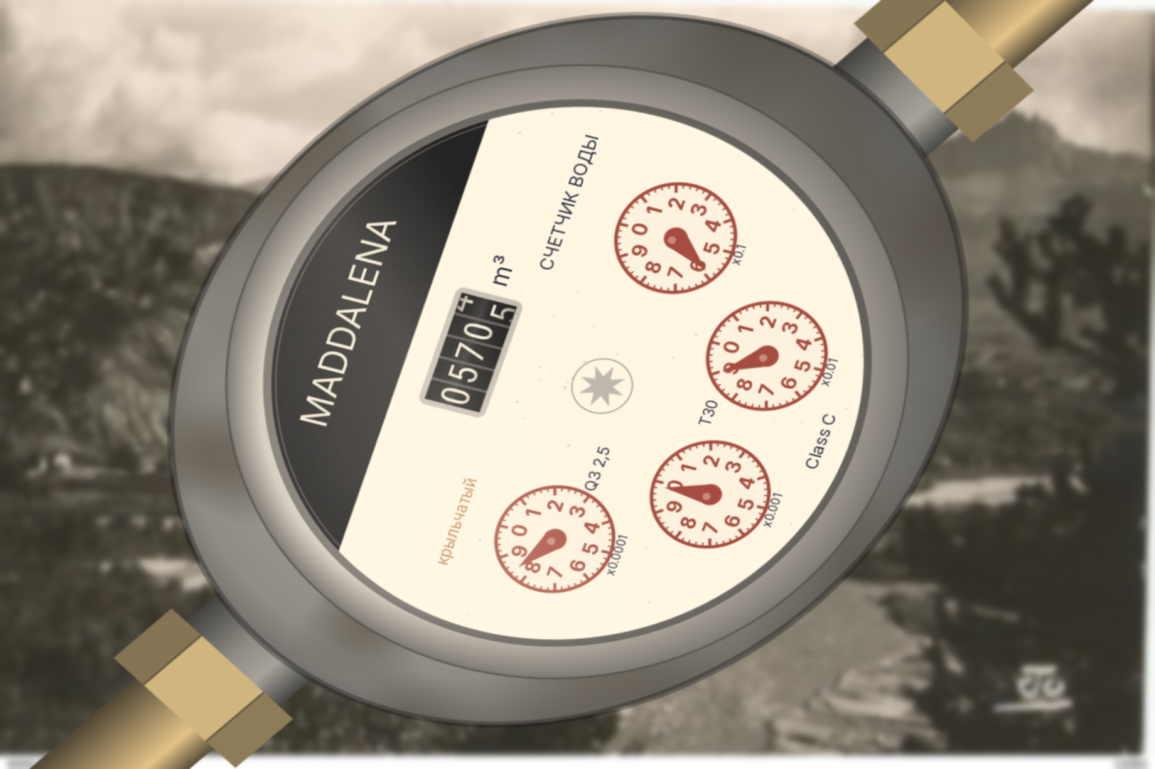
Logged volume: 5704.5898 m³
